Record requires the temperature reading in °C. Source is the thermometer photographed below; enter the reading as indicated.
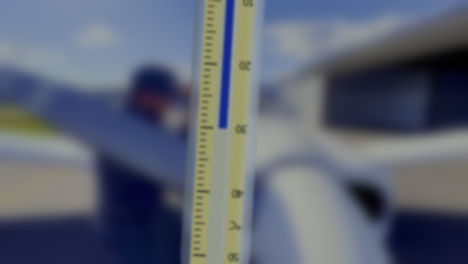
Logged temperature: 30 °C
